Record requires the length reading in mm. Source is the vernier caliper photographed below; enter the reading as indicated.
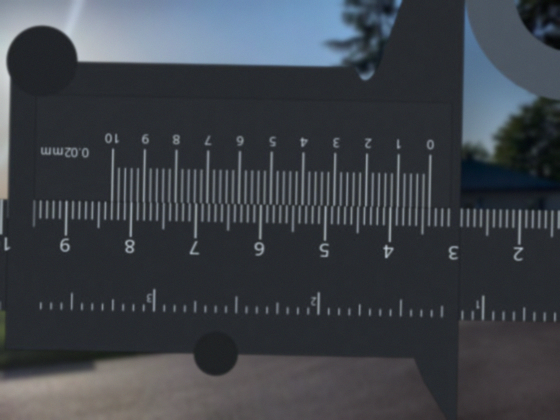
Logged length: 34.0 mm
